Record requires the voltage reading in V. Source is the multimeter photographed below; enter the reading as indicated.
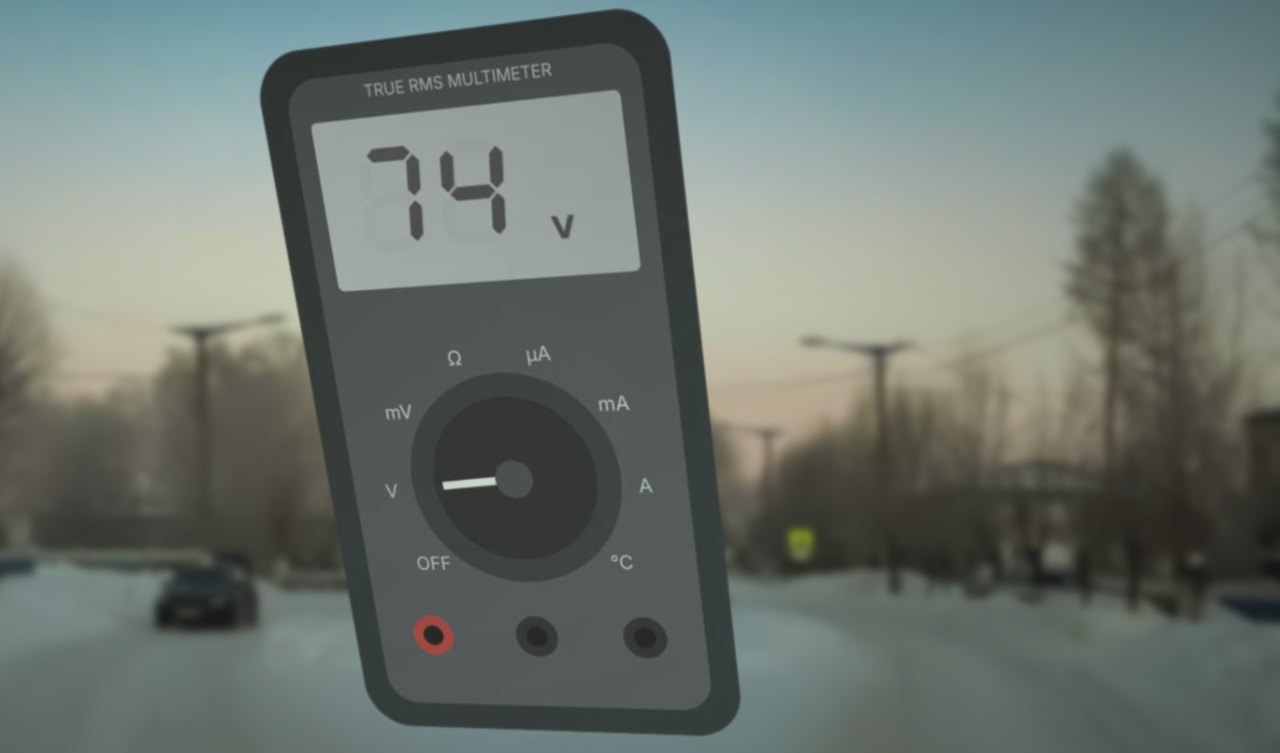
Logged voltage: 74 V
